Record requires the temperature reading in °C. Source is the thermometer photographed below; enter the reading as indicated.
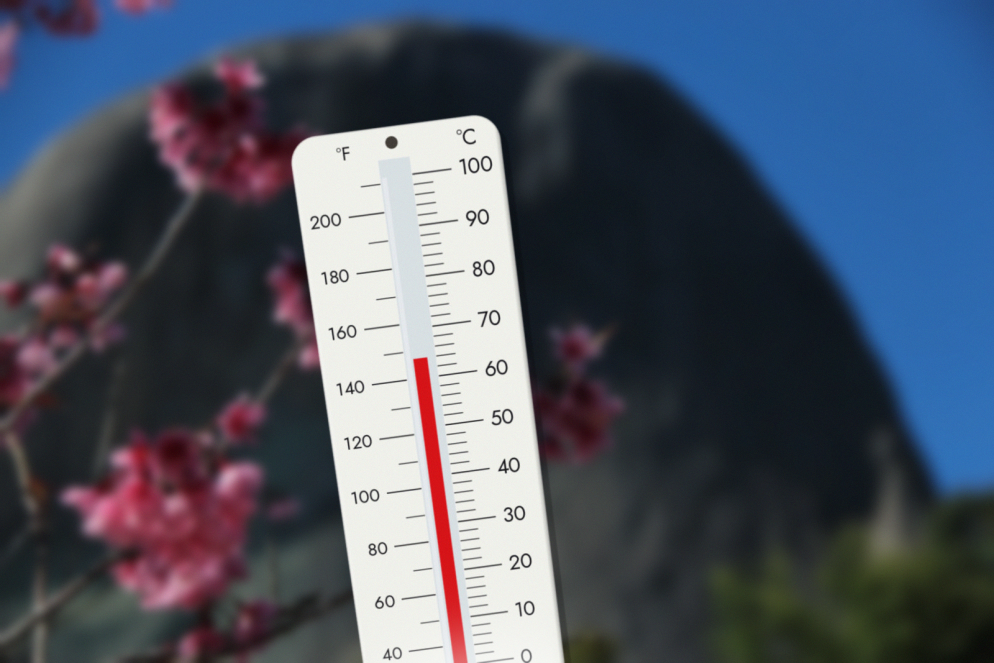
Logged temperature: 64 °C
